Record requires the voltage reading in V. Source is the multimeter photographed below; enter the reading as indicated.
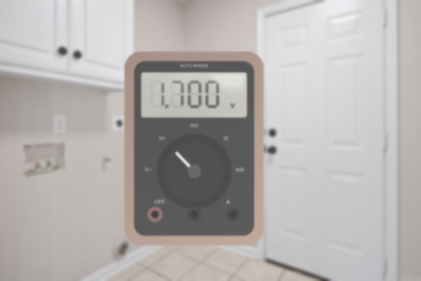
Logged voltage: 1.700 V
